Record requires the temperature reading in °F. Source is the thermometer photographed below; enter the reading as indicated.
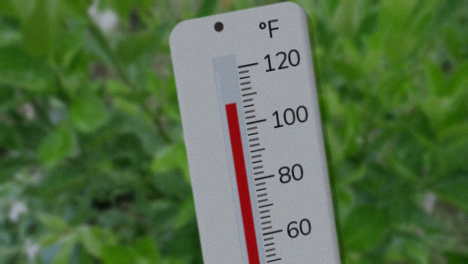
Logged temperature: 108 °F
